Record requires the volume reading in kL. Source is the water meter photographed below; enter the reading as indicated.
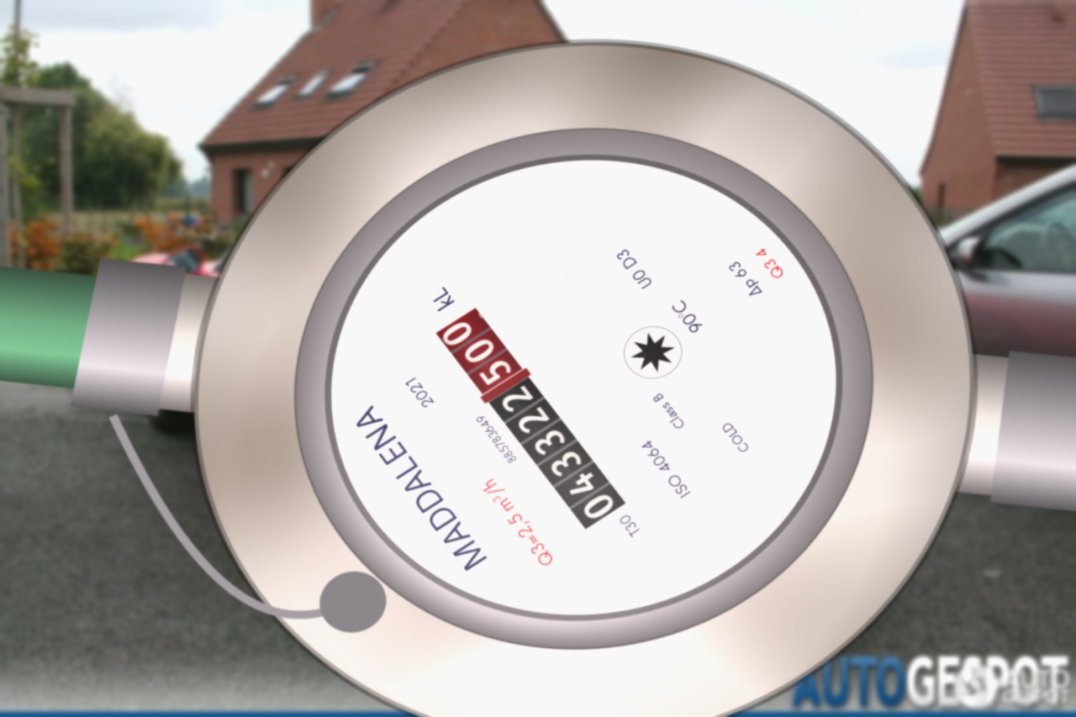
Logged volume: 43322.500 kL
